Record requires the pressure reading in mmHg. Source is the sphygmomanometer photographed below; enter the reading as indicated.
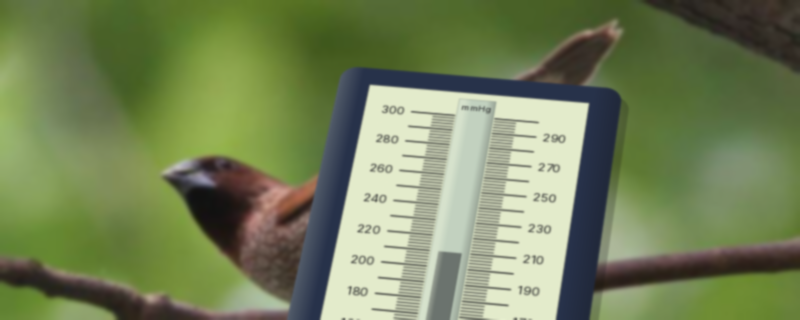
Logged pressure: 210 mmHg
